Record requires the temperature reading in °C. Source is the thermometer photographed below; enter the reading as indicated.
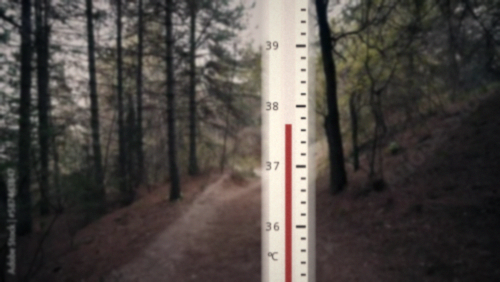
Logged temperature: 37.7 °C
